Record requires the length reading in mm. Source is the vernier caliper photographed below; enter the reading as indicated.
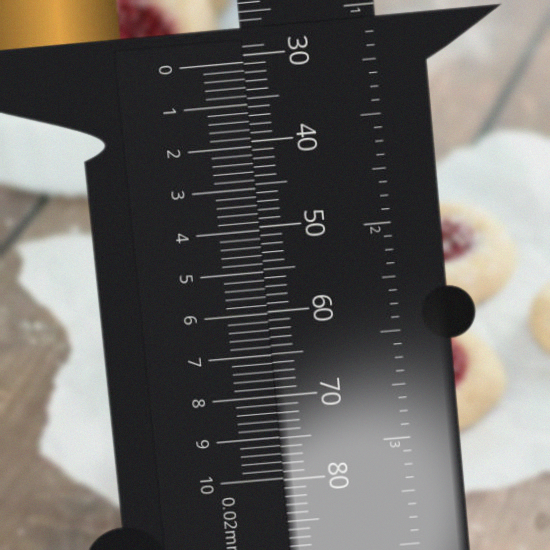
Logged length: 30.8 mm
